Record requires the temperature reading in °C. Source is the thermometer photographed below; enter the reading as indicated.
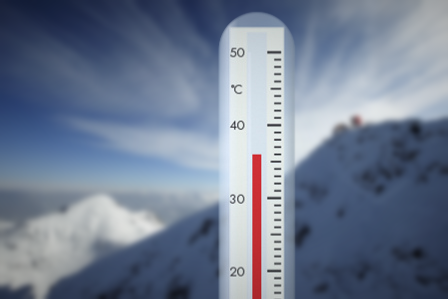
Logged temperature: 36 °C
